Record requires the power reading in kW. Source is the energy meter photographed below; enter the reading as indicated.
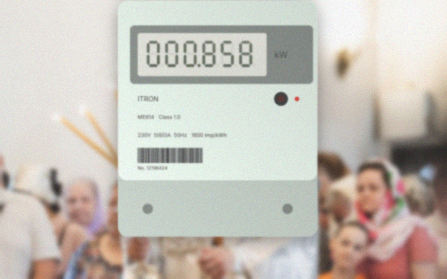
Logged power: 0.858 kW
